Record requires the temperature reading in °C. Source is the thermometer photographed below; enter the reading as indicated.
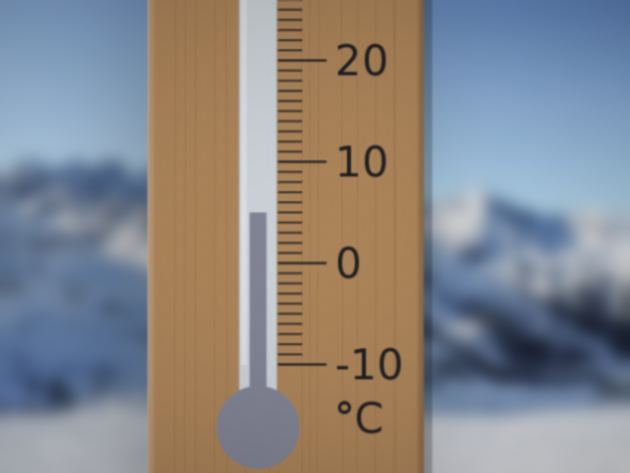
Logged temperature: 5 °C
